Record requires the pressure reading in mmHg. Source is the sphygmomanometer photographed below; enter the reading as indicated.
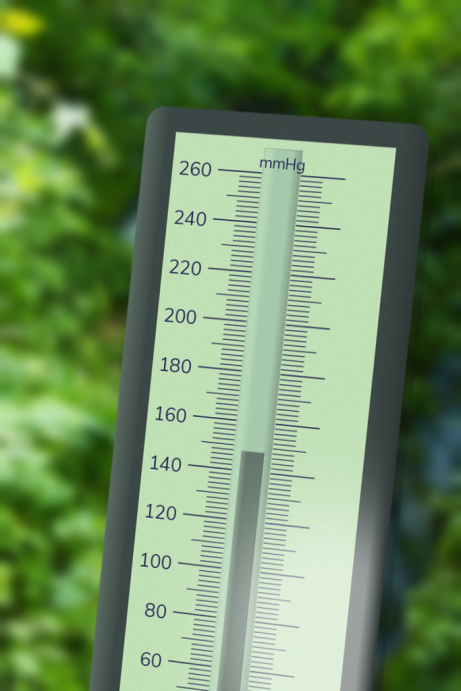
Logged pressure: 148 mmHg
